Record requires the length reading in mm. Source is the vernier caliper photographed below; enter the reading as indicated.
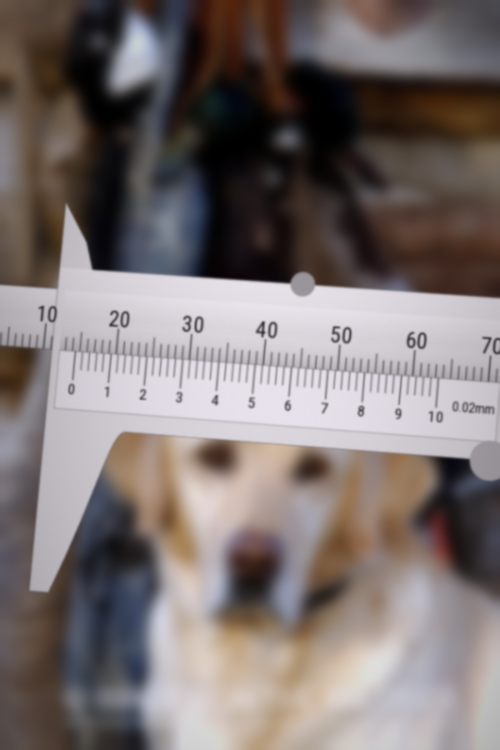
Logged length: 14.4 mm
